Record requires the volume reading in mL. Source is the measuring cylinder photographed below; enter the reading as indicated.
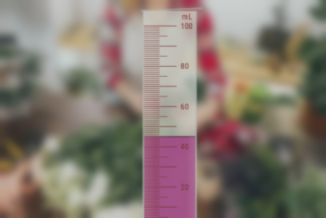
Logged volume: 45 mL
